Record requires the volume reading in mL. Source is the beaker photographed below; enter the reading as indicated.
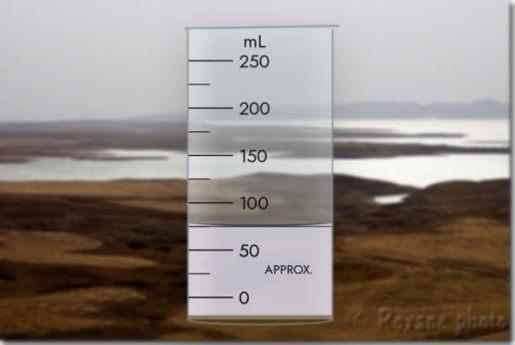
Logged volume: 75 mL
